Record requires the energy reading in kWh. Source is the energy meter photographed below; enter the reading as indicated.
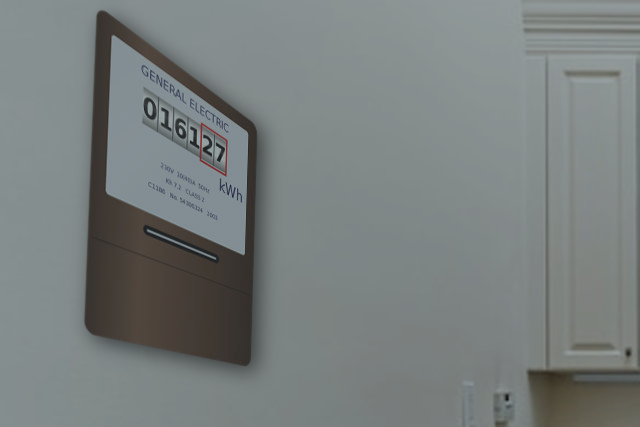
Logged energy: 161.27 kWh
